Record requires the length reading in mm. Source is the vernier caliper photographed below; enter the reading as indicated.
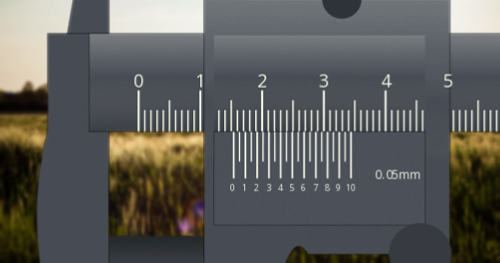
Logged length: 15.4 mm
